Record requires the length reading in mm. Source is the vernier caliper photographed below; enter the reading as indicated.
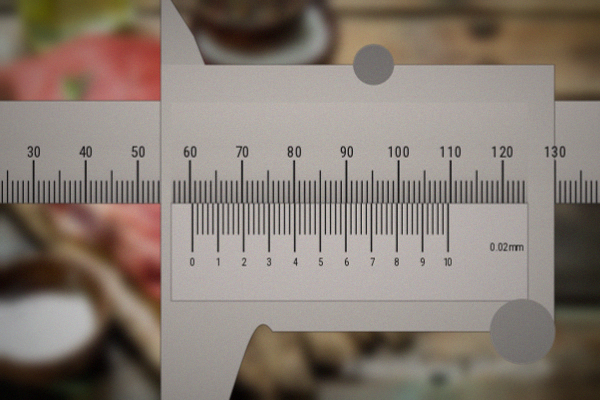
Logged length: 60.5 mm
